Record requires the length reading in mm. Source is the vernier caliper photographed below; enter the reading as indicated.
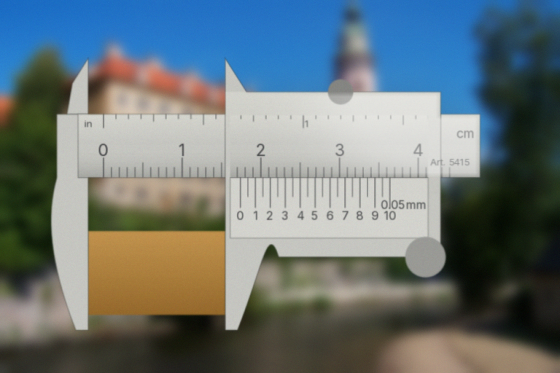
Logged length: 17.4 mm
